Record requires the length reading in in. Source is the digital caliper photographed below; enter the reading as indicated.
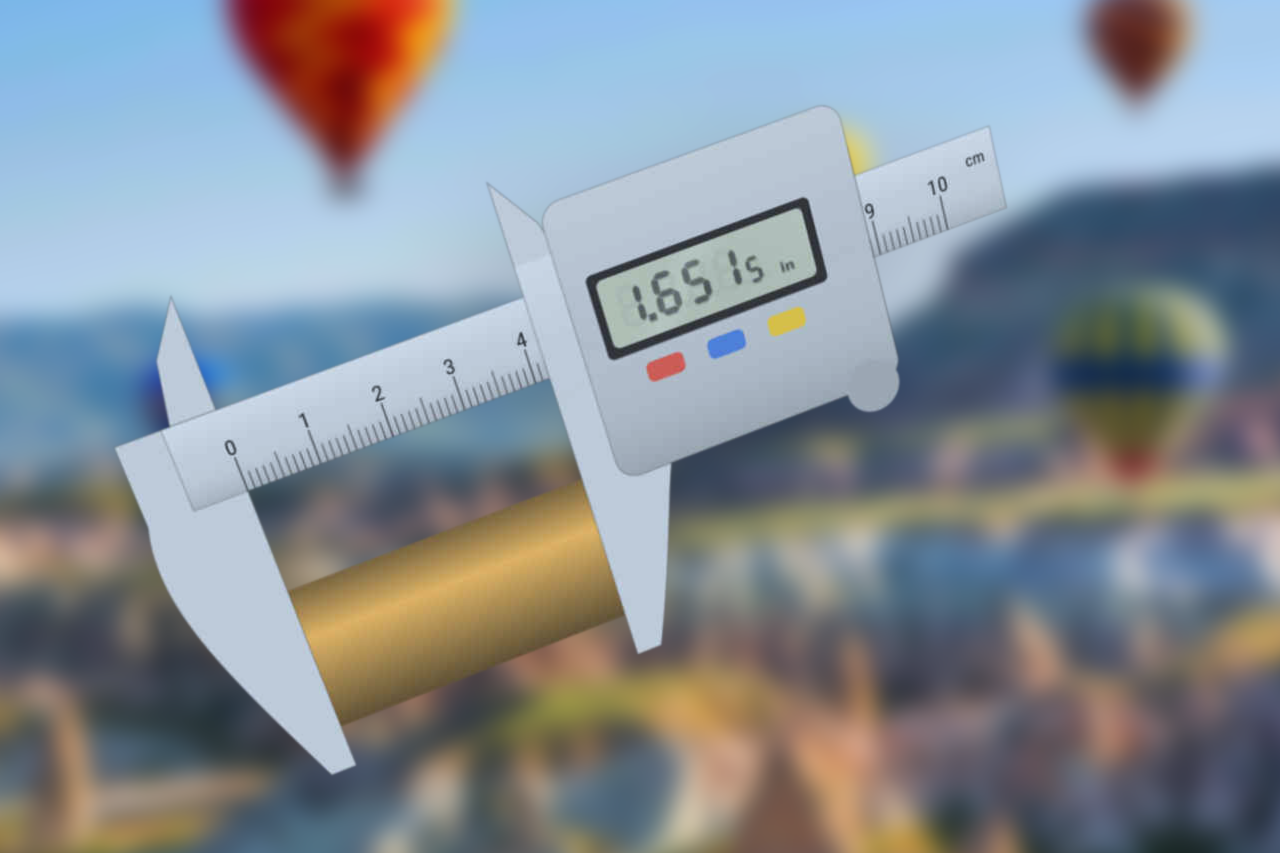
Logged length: 1.6515 in
